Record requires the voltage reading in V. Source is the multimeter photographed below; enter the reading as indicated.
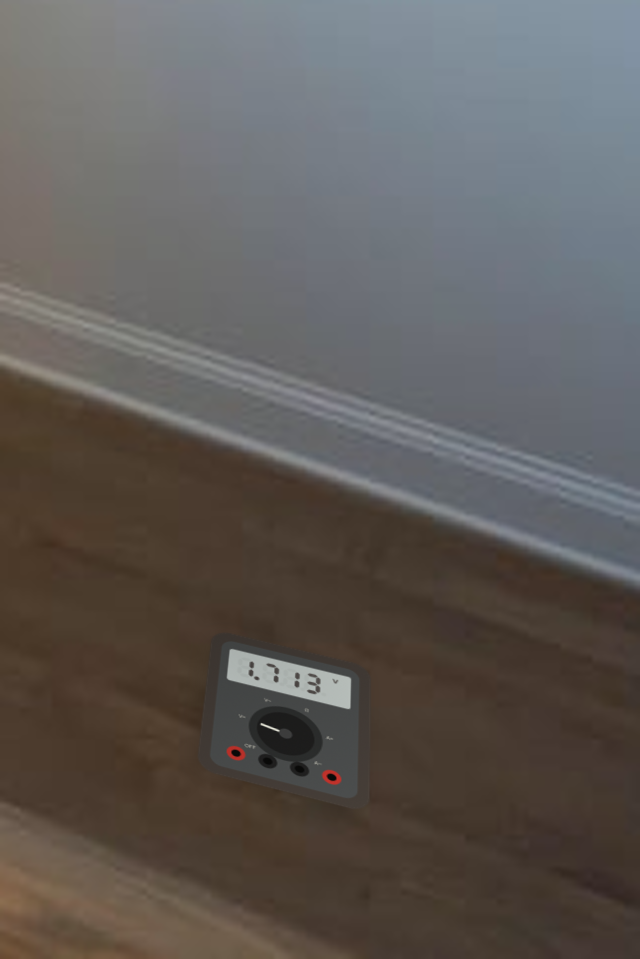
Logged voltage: 1.713 V
